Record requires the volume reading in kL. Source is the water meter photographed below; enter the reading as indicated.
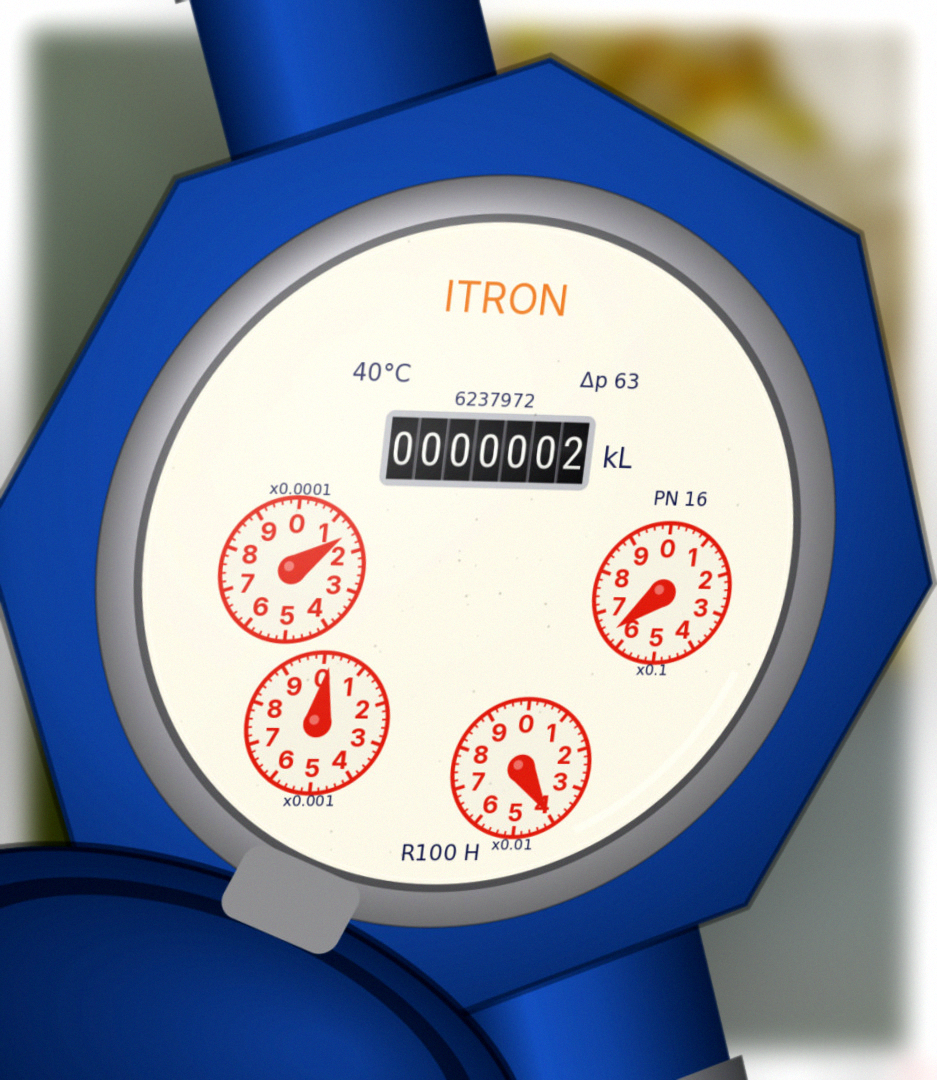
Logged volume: 2.6401 kL
